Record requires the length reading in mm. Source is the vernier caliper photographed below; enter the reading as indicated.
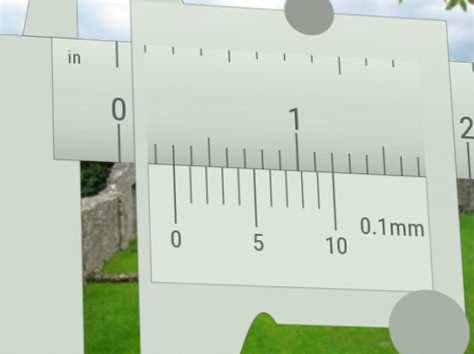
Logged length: 3.0 mm
